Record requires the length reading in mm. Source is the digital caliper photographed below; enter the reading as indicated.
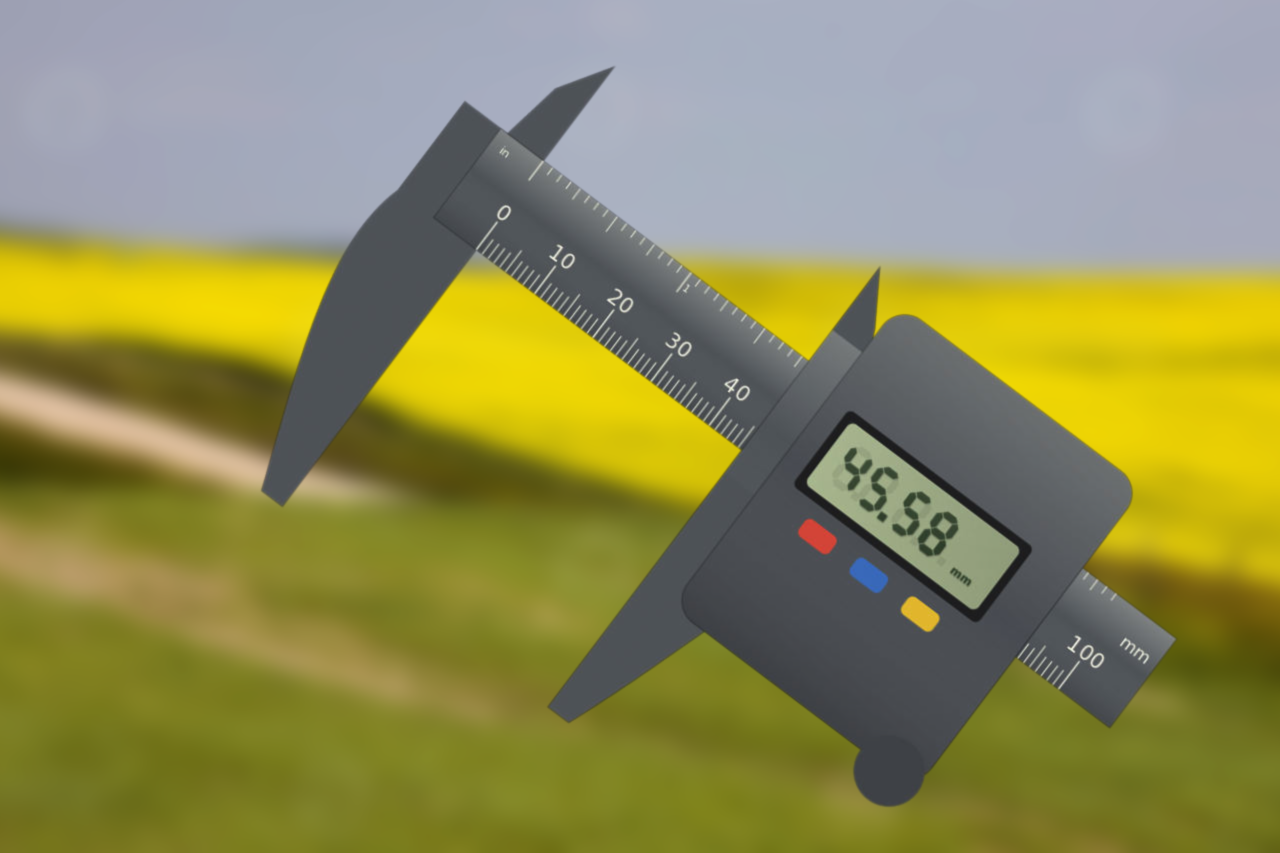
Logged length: 45.58 mm
